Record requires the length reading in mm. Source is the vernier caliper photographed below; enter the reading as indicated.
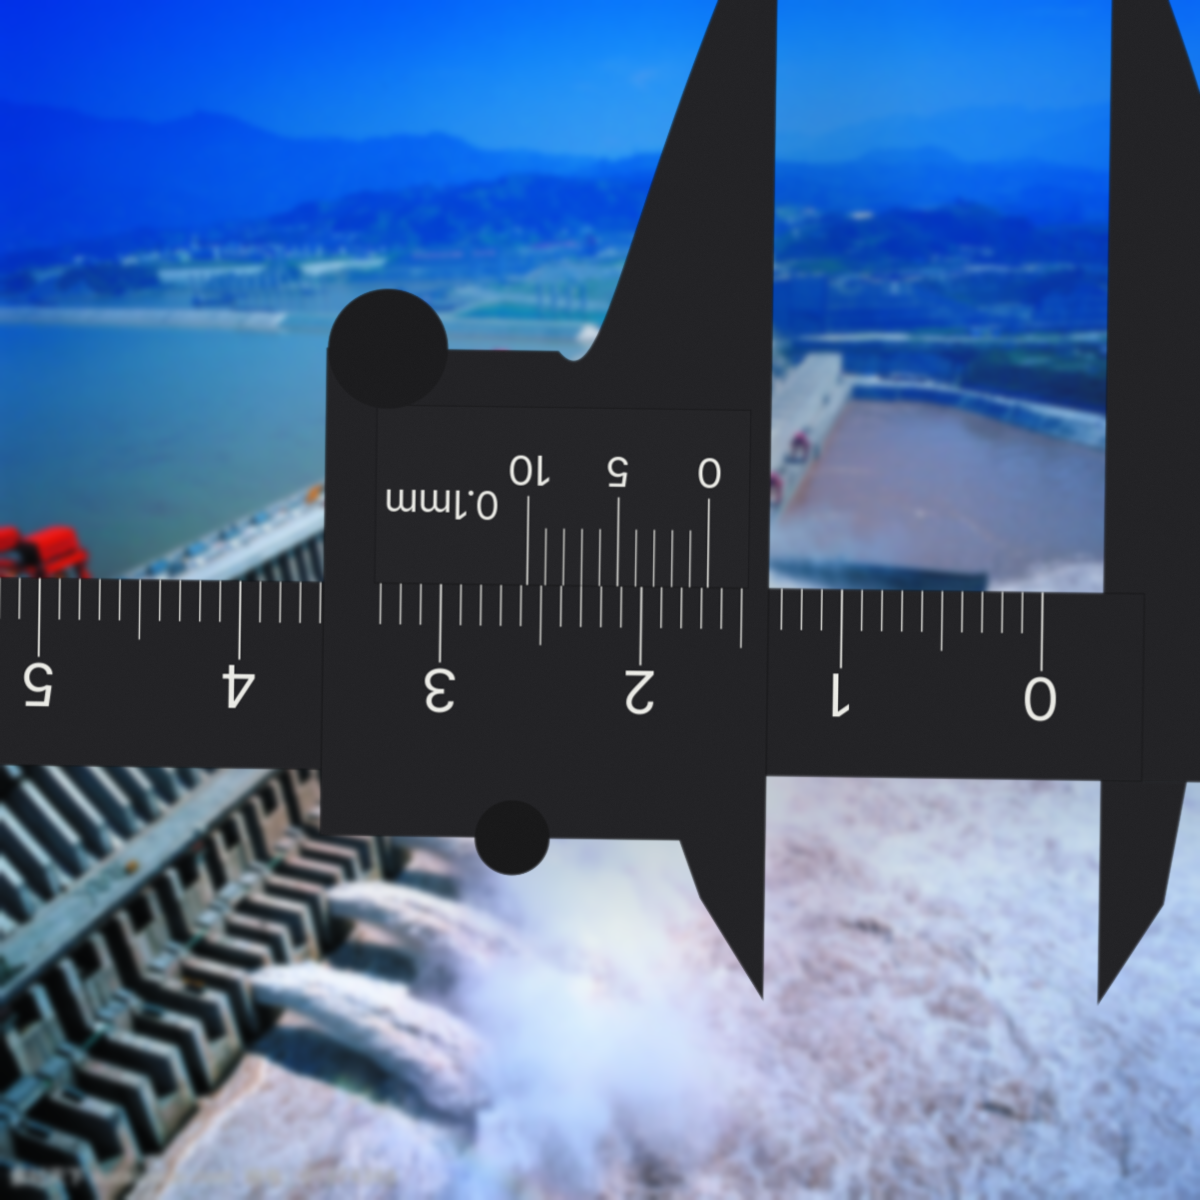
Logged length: 16.7 mm
